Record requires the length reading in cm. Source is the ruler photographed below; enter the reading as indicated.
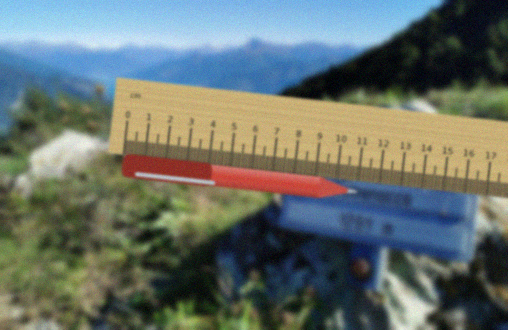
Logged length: 11 cm
